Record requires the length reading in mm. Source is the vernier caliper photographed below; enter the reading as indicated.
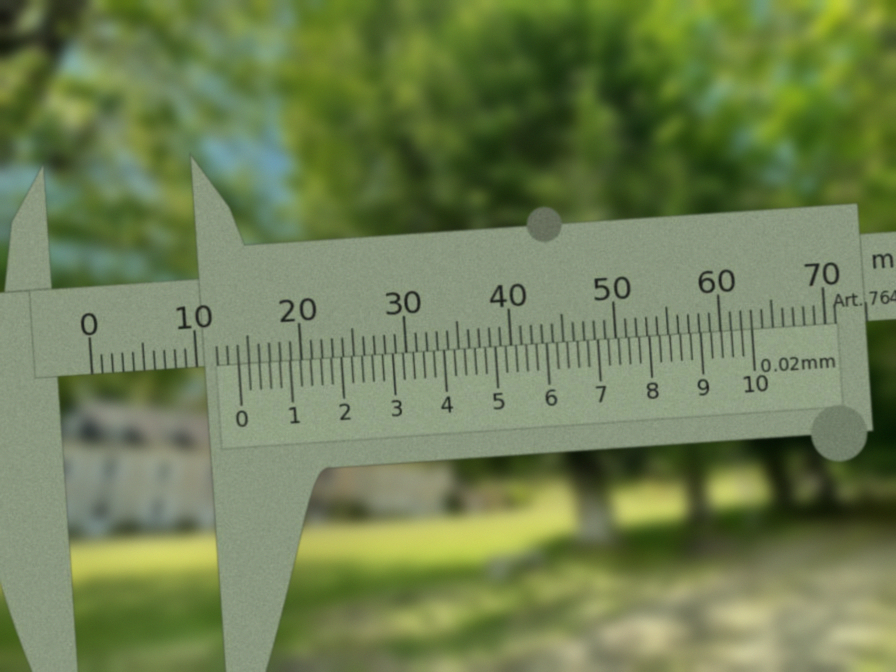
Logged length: 14.0 mm
